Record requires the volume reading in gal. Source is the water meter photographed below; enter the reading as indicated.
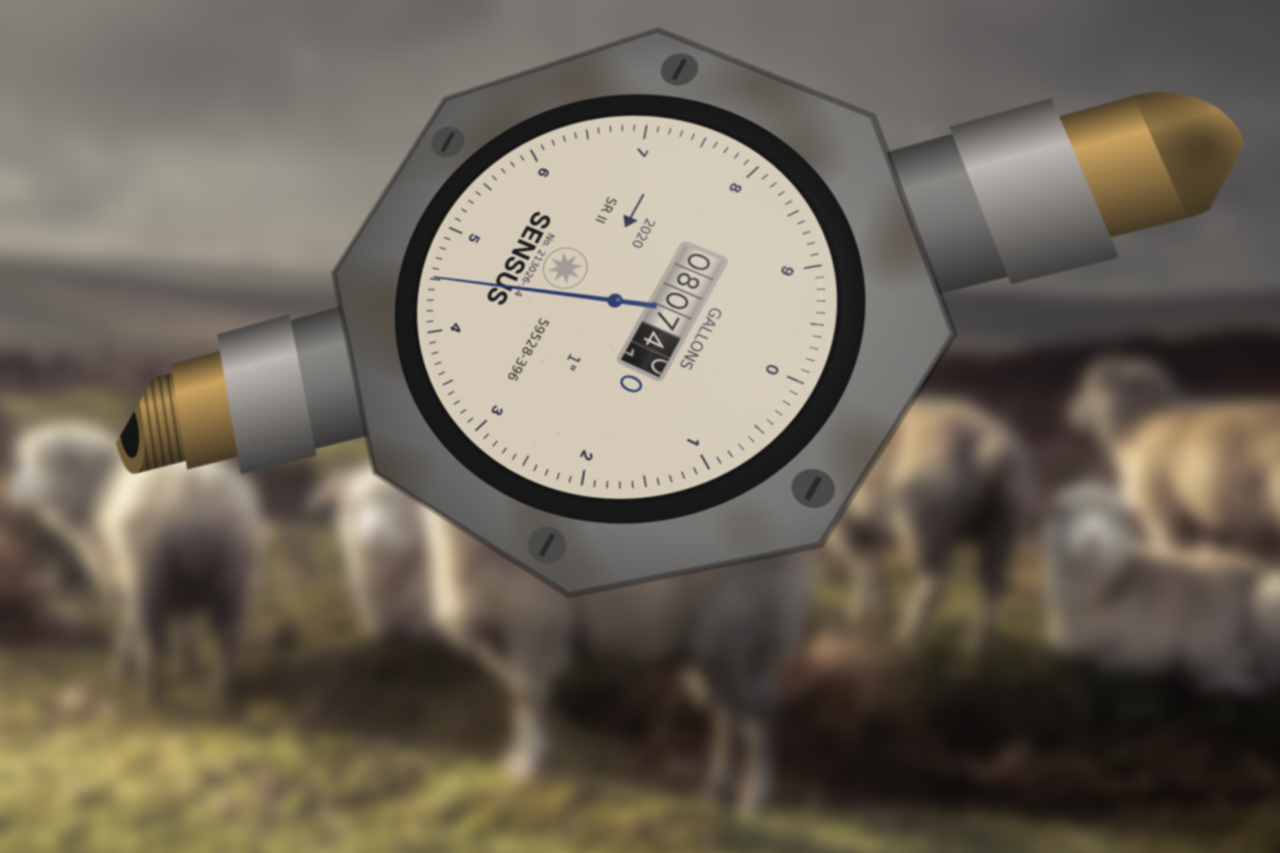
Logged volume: 807404.5 gal
